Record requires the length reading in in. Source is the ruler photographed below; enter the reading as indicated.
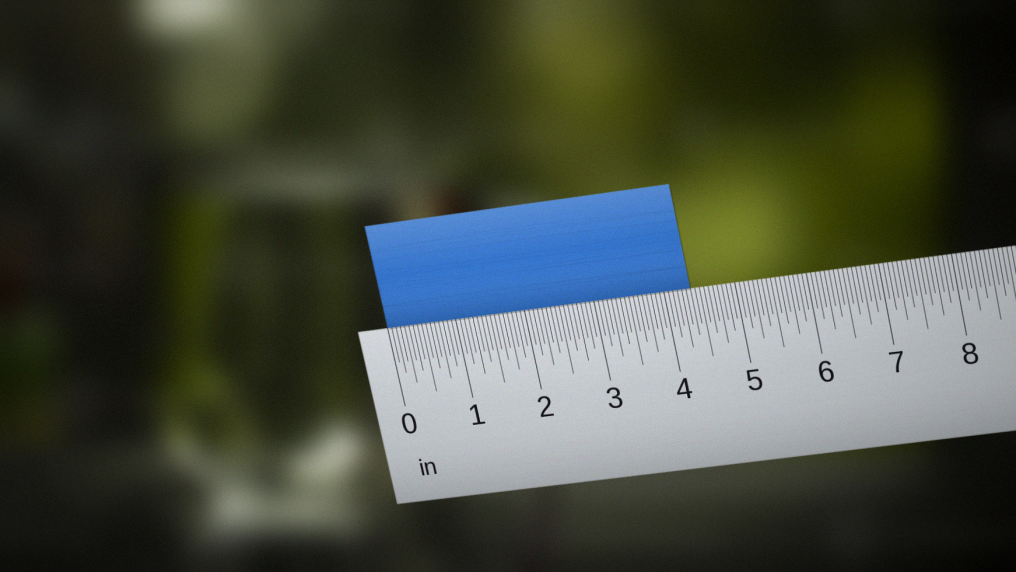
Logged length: 4.375 in
